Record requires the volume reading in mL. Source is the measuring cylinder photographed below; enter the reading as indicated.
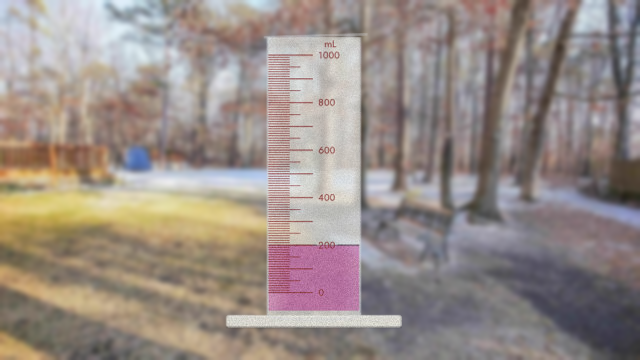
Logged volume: 200 mL
